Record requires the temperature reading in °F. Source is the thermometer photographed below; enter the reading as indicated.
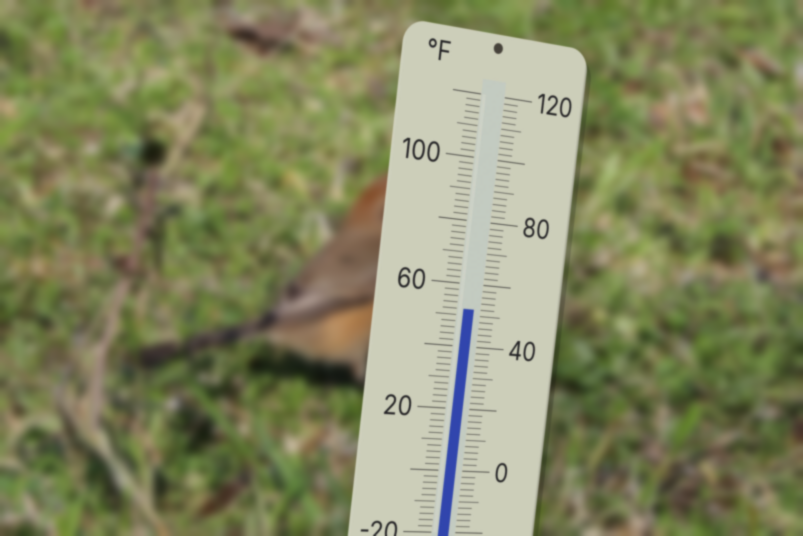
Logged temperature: 52 °F
